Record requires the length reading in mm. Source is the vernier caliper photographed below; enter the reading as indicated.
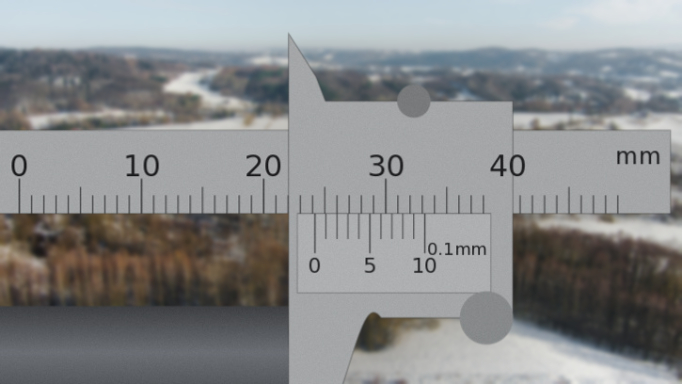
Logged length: 24.2 mm
